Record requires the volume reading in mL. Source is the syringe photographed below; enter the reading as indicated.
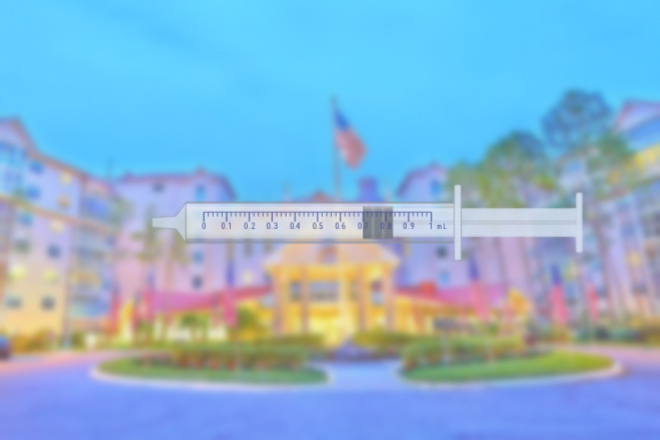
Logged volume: 0.7 mL
